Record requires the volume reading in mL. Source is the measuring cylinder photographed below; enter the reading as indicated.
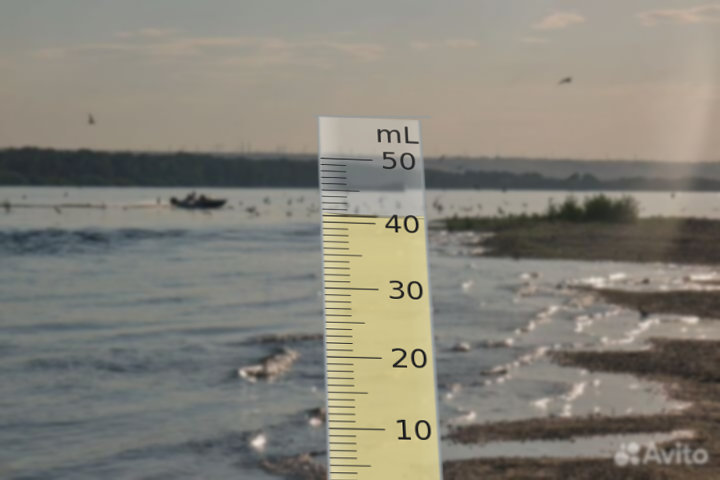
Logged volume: 41 mL
